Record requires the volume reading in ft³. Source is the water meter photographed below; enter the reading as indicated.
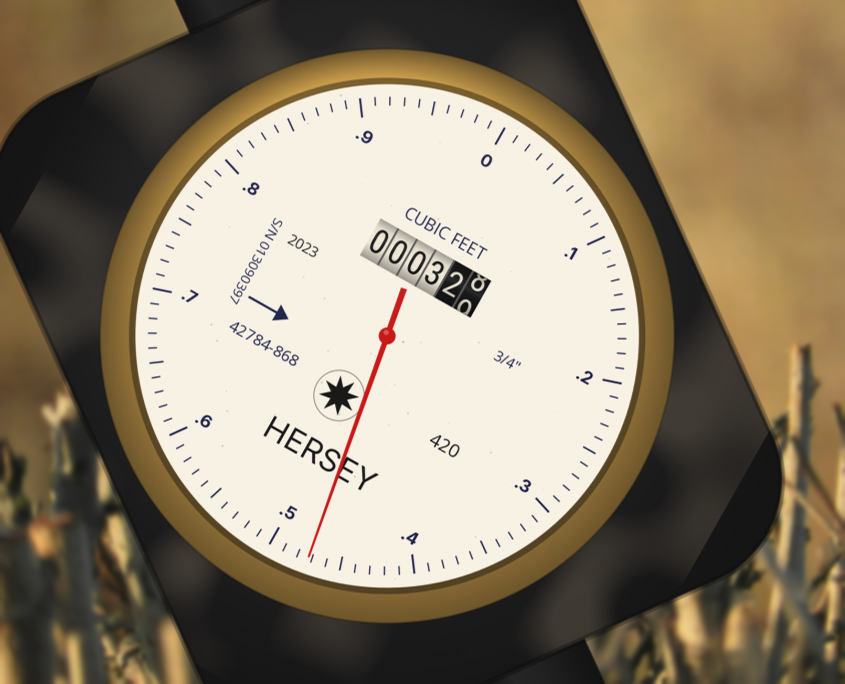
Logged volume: 328.47 ft³
